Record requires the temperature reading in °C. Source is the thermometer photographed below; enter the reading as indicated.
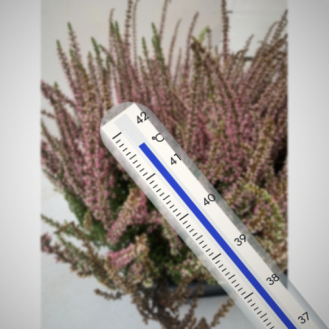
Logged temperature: 41.6 °C
